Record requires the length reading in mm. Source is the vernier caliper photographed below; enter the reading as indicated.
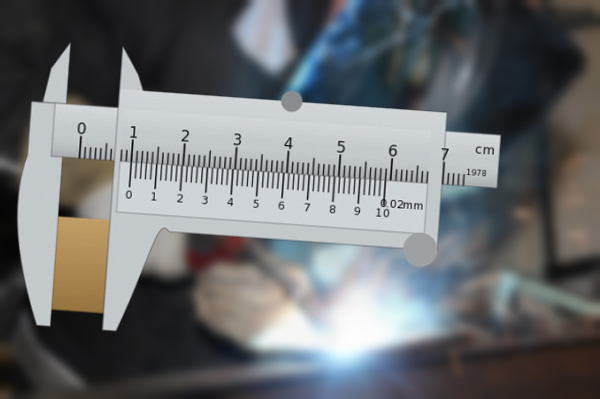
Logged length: 10.0 mm
